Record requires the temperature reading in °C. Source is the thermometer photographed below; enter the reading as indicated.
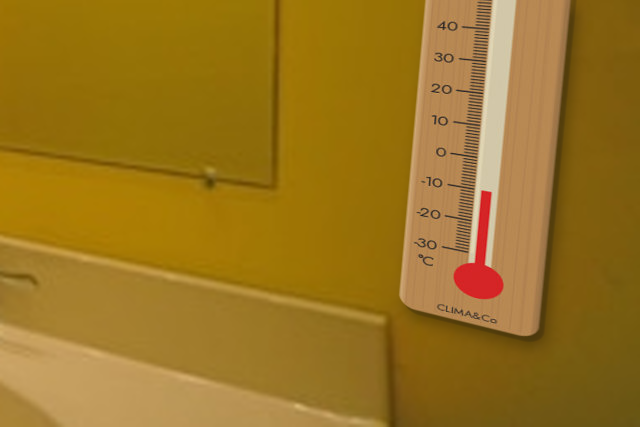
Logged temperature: -10 °C
